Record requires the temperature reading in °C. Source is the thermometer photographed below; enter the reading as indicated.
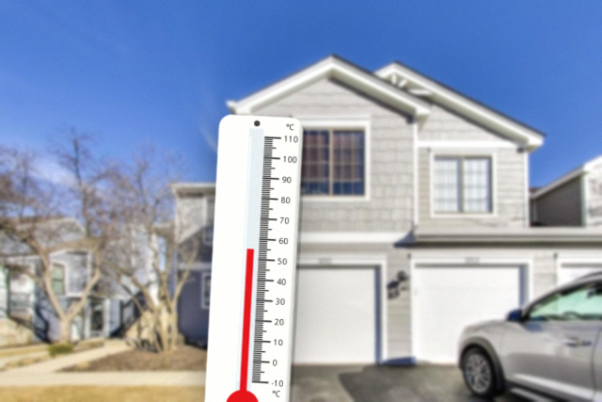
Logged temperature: 55 °C
